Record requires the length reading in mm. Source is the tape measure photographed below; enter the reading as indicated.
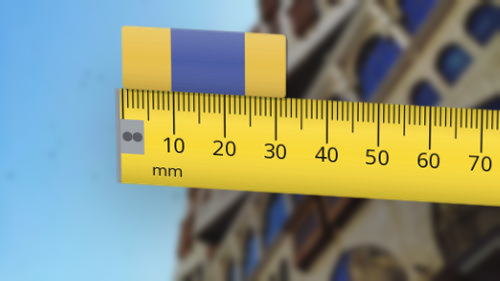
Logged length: 32 mm
